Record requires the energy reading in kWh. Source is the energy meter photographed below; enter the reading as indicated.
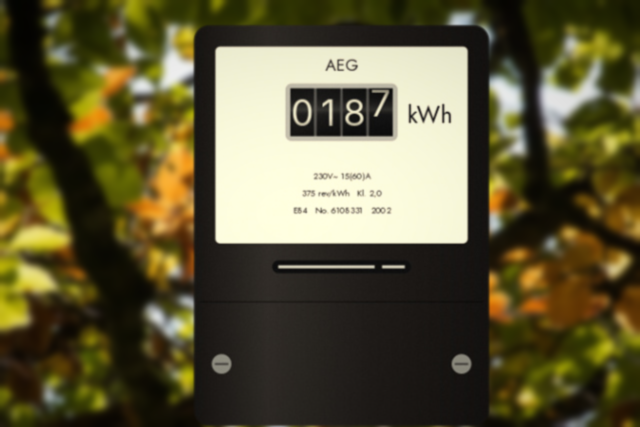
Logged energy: 187 kWh
